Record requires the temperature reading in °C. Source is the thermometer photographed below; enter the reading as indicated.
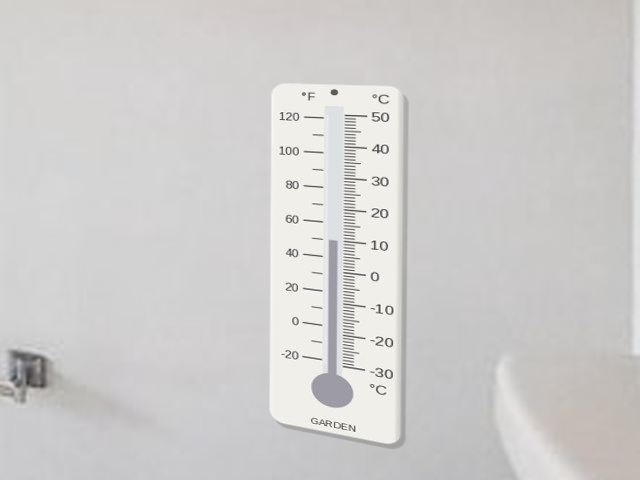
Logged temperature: 10 °C
